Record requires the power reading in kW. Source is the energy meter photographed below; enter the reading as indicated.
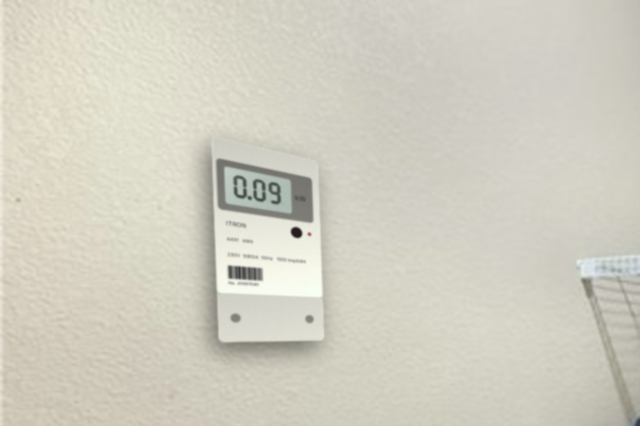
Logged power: 0.09 kW
